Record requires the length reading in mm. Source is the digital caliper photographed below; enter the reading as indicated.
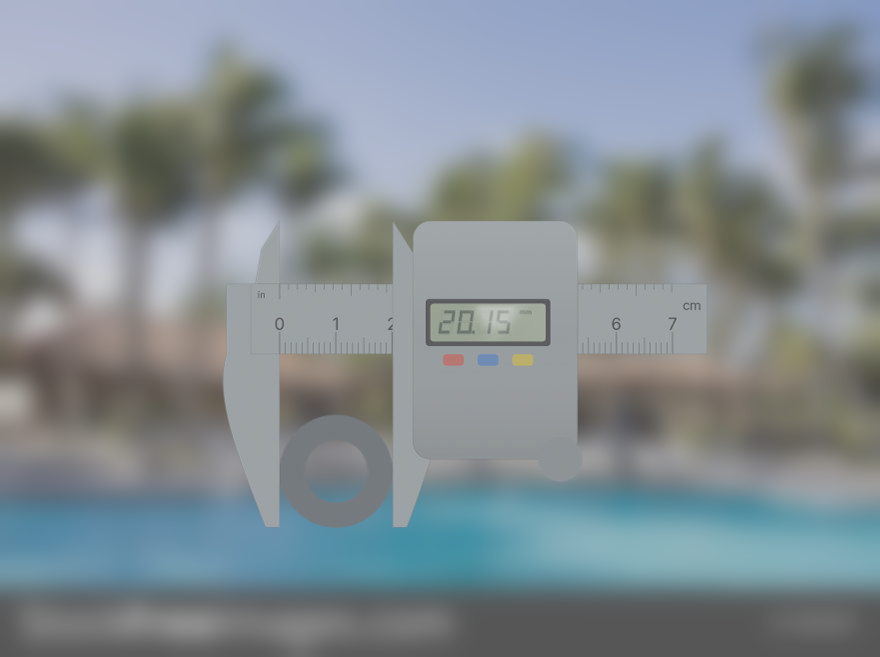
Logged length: 20.15 mm
